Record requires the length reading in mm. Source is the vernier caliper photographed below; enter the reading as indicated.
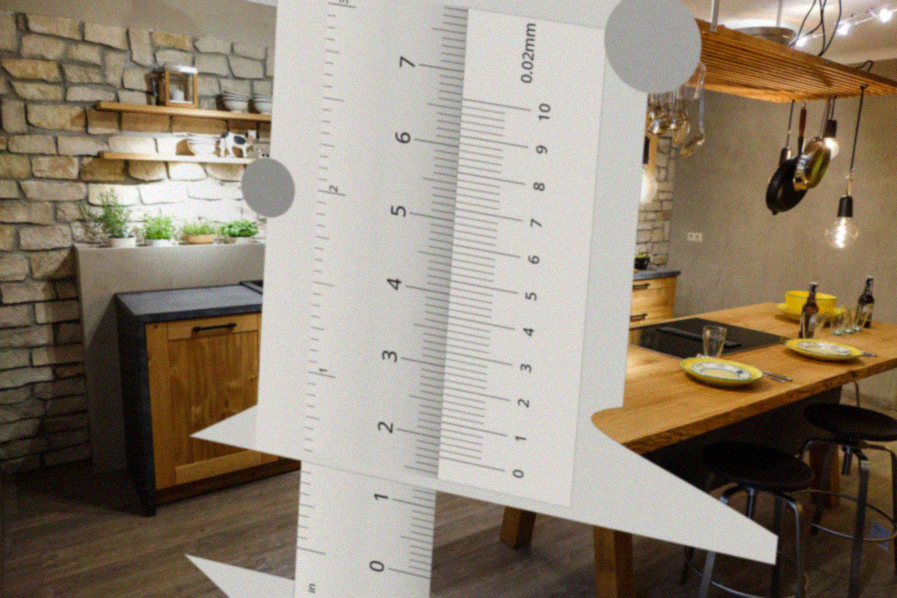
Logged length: 17.4 mm
